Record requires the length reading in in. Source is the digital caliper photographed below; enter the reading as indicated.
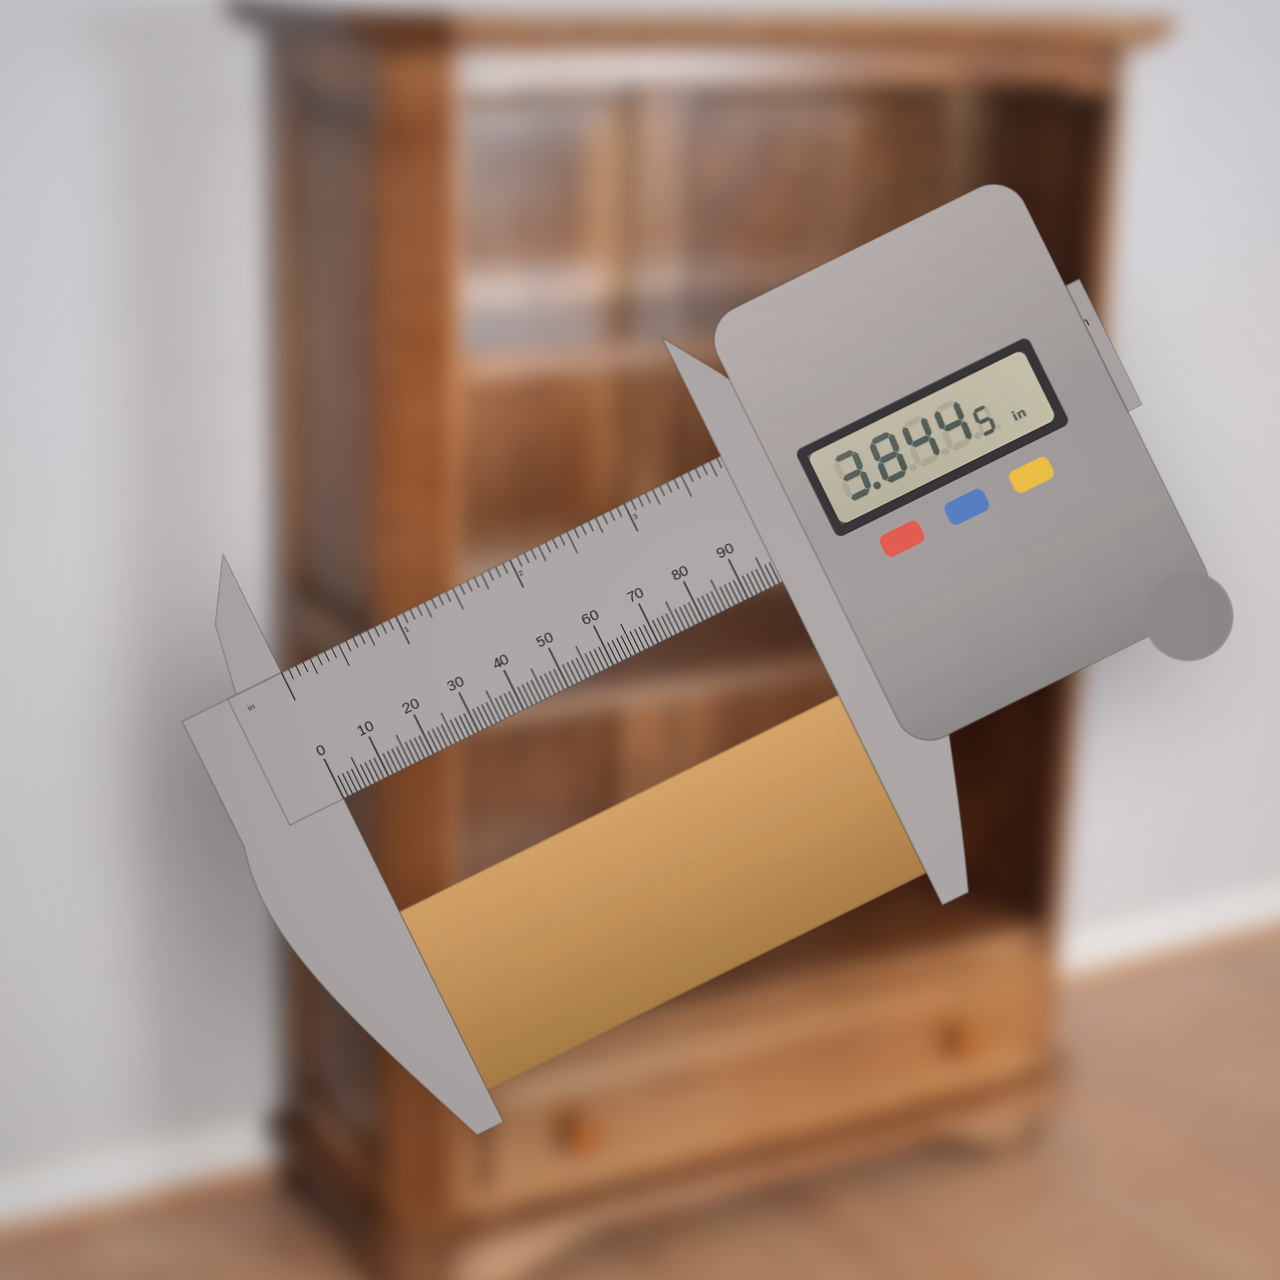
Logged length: 3.8445 in
